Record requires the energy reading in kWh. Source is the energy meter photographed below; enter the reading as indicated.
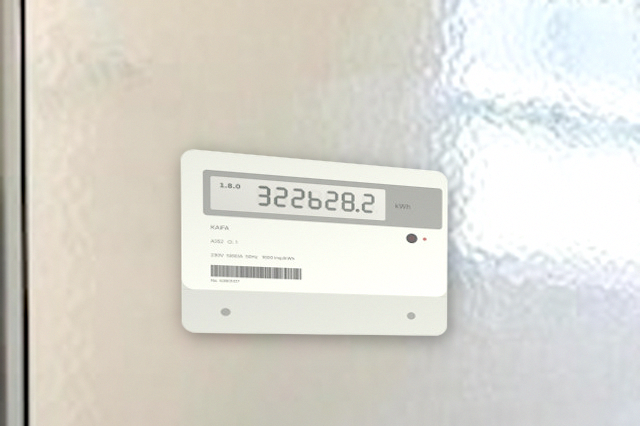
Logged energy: 322628.2 kWh
